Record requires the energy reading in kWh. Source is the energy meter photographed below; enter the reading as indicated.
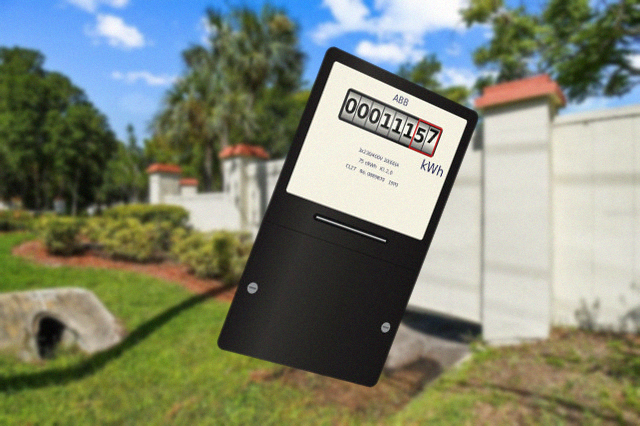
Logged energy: 111.57 kWh
